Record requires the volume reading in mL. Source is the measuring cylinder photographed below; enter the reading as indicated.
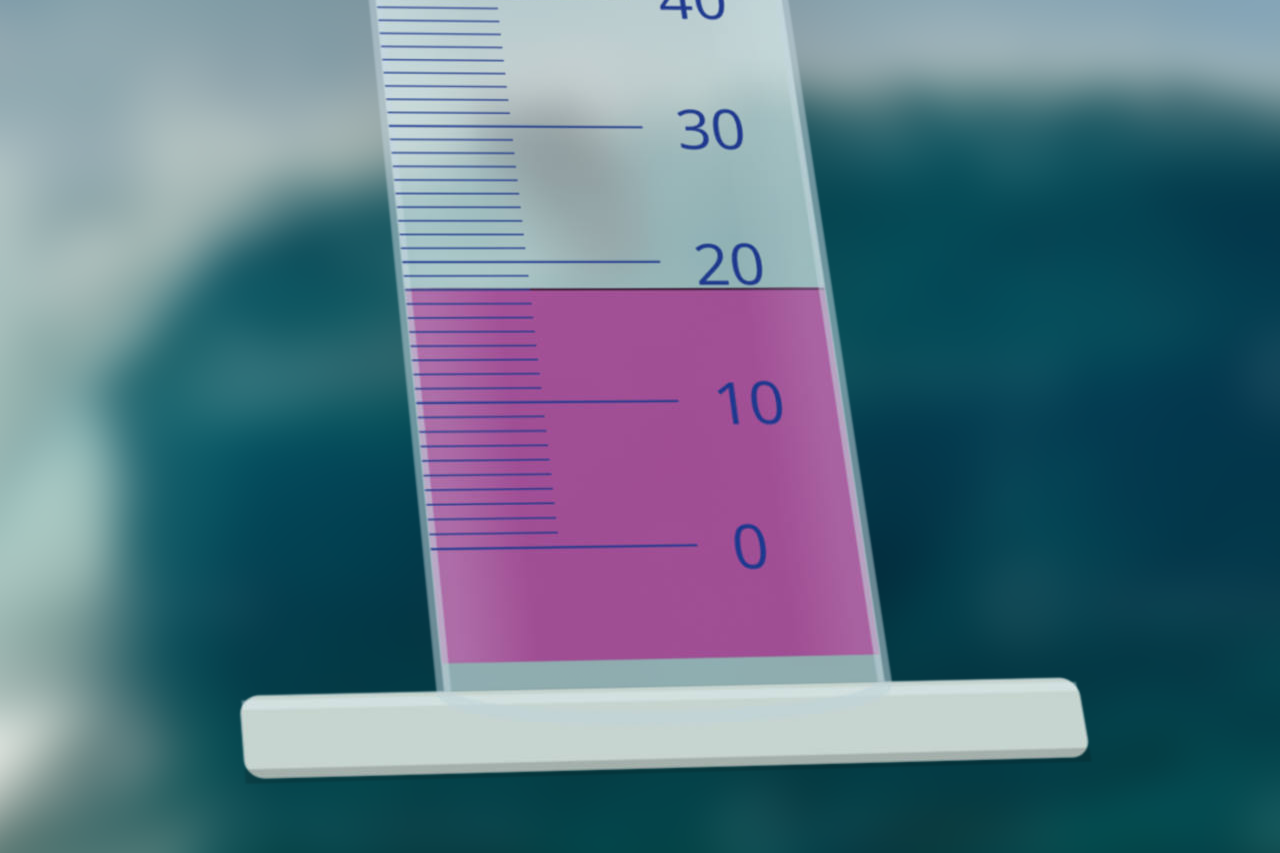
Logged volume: 18 mL
